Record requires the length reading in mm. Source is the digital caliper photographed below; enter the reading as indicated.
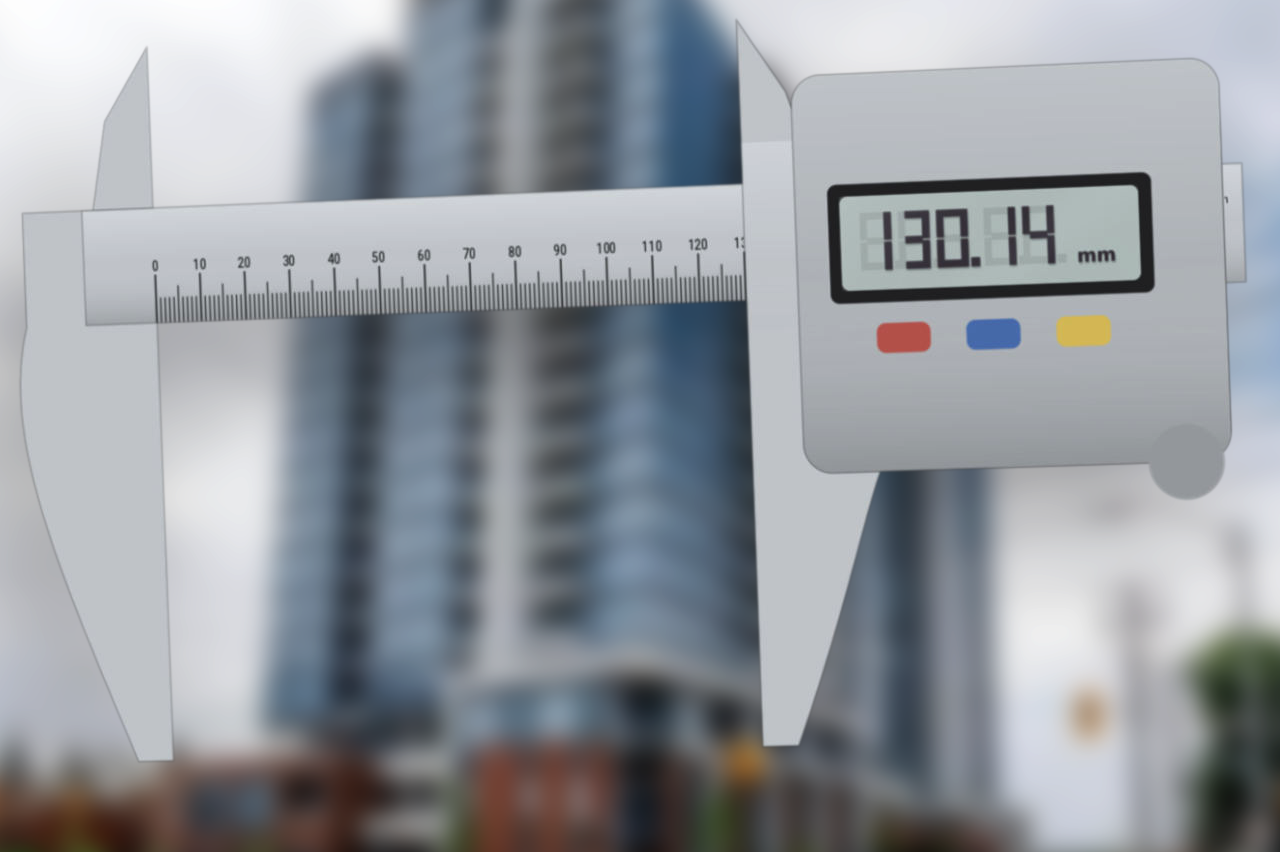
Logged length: 130.14 mm
